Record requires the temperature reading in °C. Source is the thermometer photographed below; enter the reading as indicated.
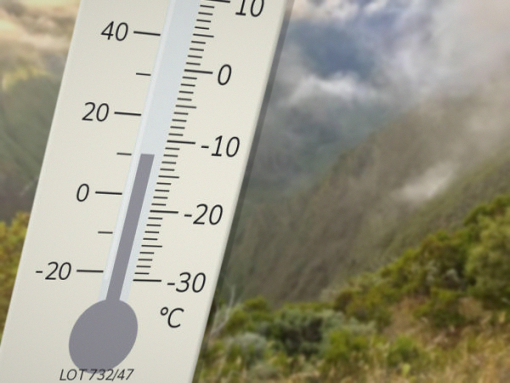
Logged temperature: -12 °C
